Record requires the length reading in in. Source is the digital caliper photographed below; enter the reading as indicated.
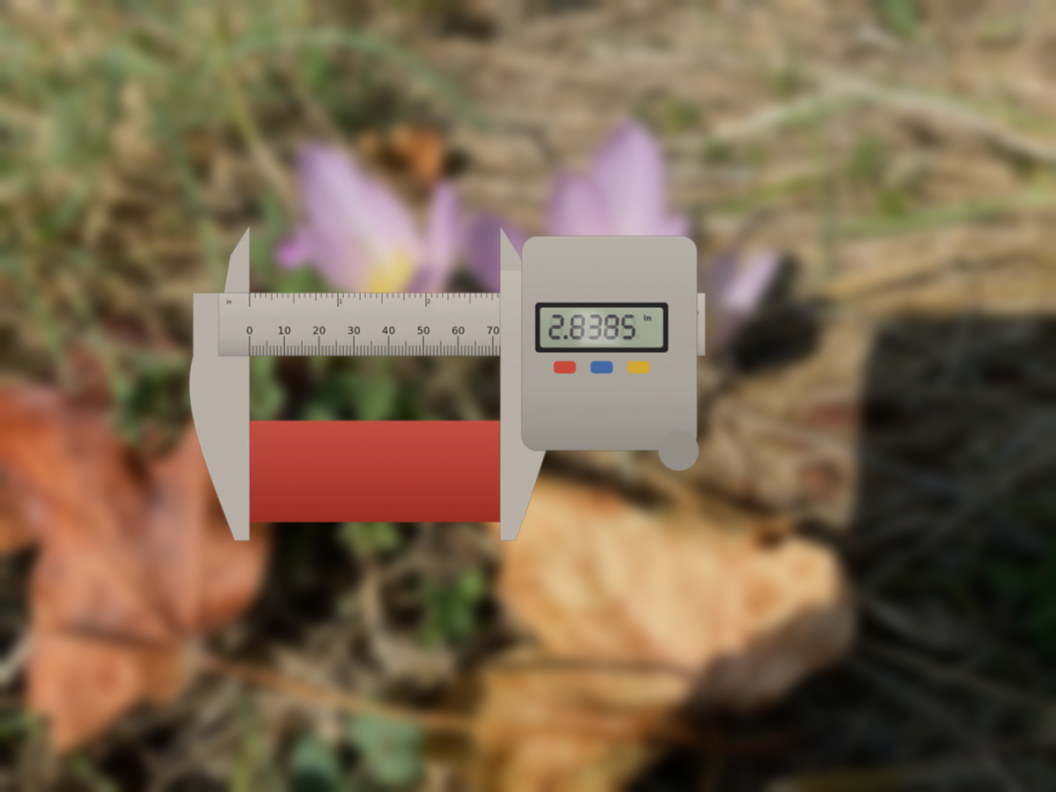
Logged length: 2.8385 in
